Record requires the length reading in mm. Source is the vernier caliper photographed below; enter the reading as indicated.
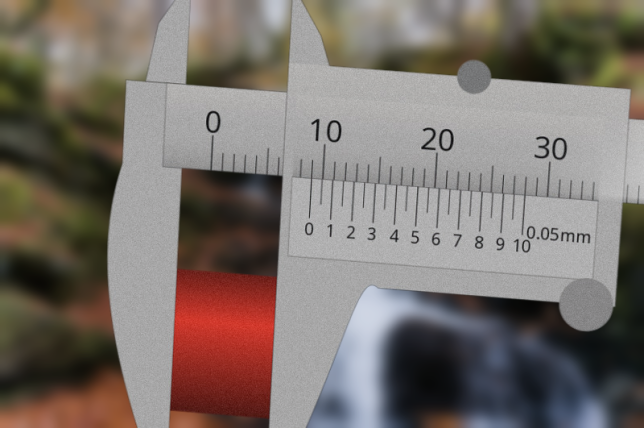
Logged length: 9.0 mm
